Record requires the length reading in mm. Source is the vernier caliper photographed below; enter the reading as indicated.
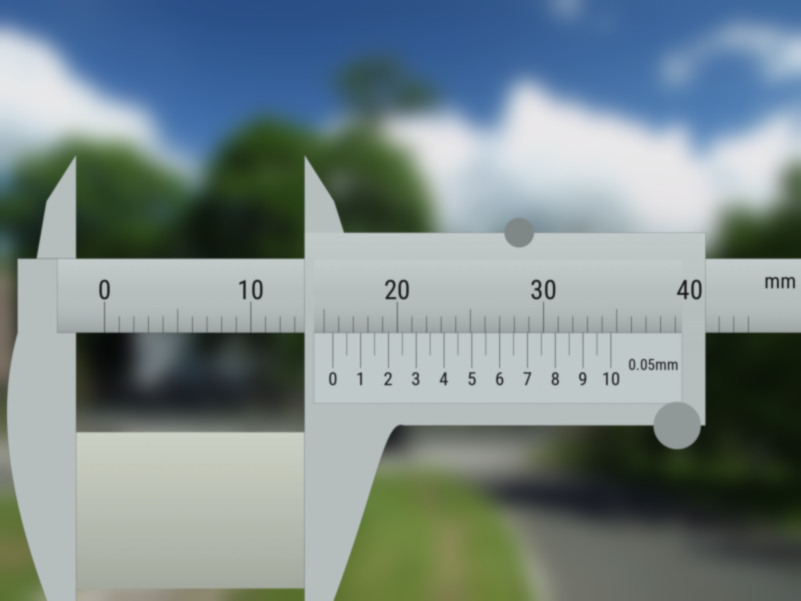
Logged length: 15.6 mm
